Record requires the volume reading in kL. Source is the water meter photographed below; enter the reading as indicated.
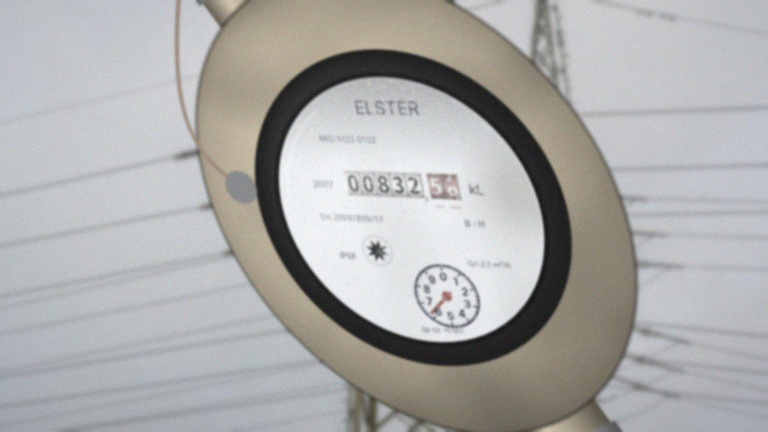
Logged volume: 832.576 kL
